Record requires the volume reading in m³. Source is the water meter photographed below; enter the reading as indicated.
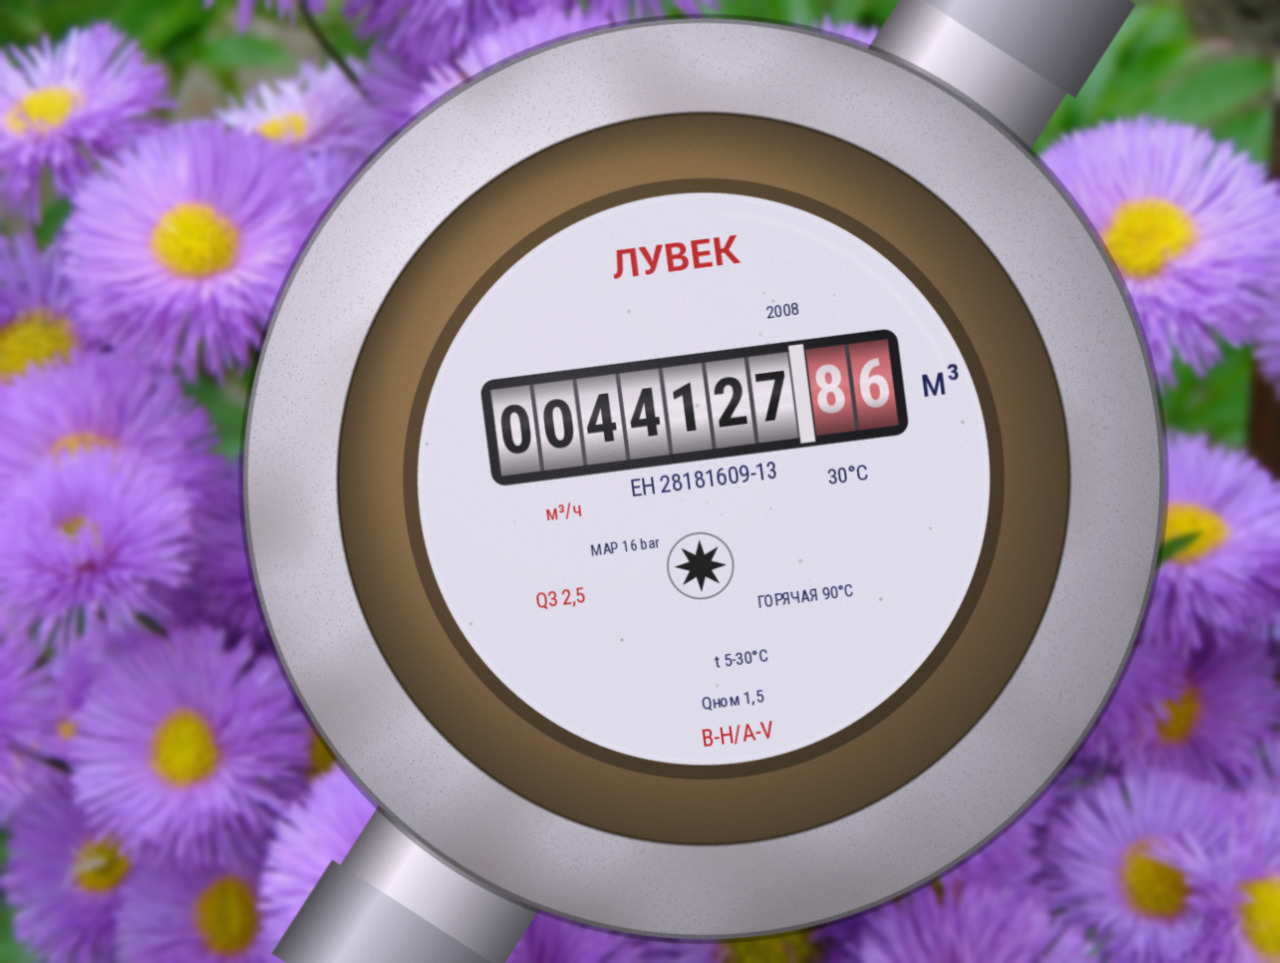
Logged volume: 44127.86 m³
